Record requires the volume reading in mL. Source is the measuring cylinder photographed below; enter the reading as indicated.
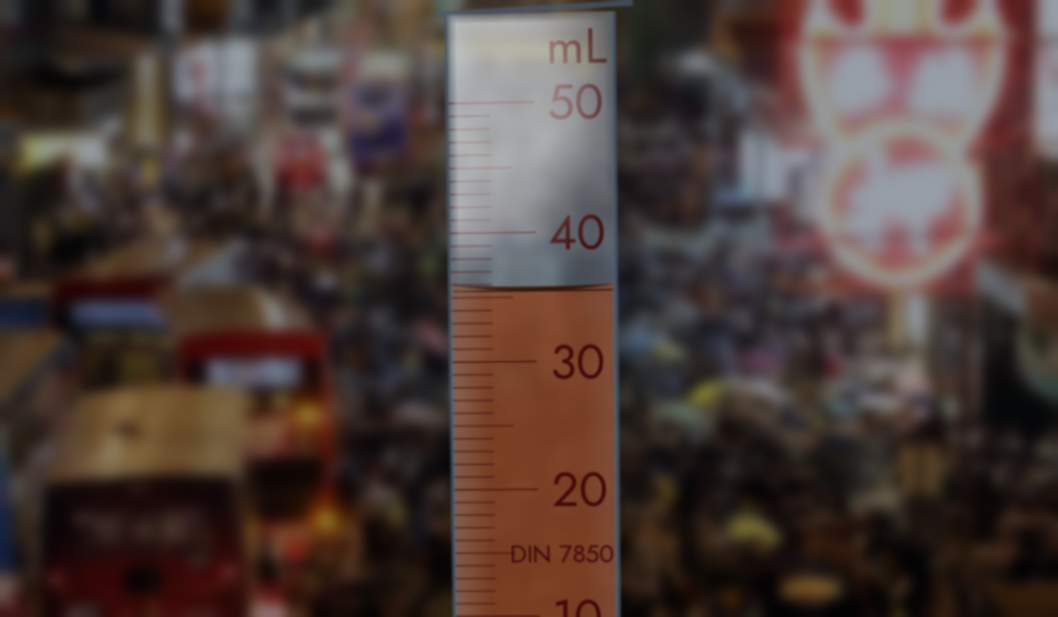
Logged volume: 35.5 mL
